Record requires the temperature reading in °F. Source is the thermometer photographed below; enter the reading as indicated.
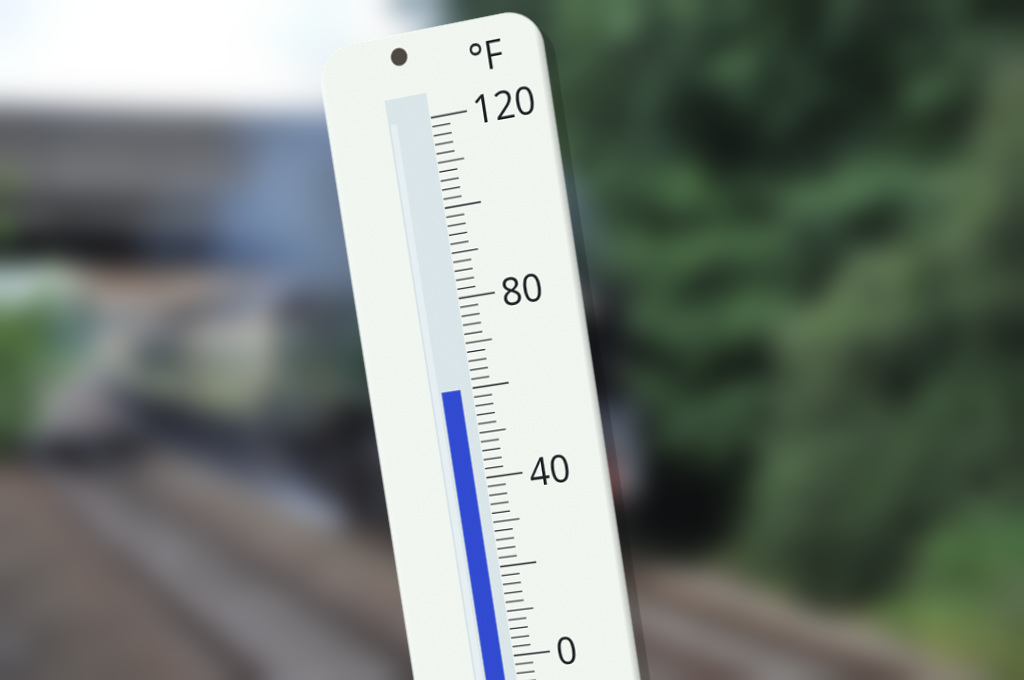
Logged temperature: 60 °F
